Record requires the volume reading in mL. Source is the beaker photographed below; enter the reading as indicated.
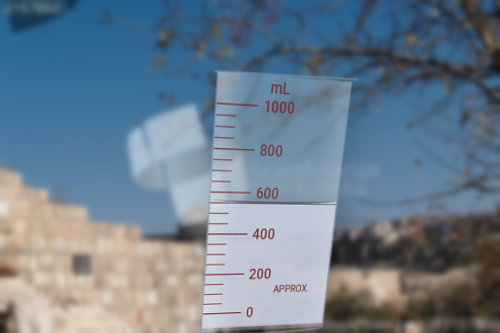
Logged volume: 550 mL
